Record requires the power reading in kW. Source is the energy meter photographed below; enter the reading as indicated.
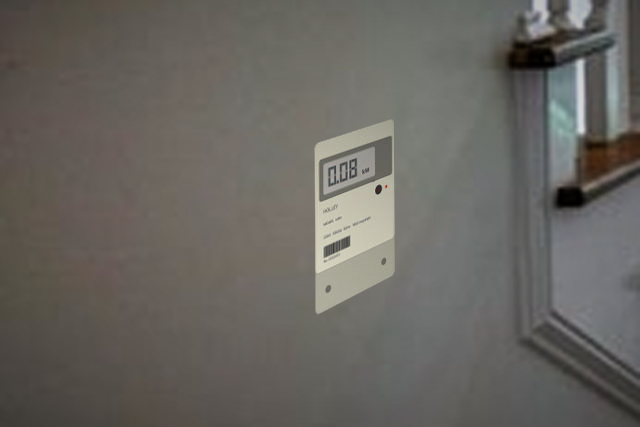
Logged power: 0.08 kW
